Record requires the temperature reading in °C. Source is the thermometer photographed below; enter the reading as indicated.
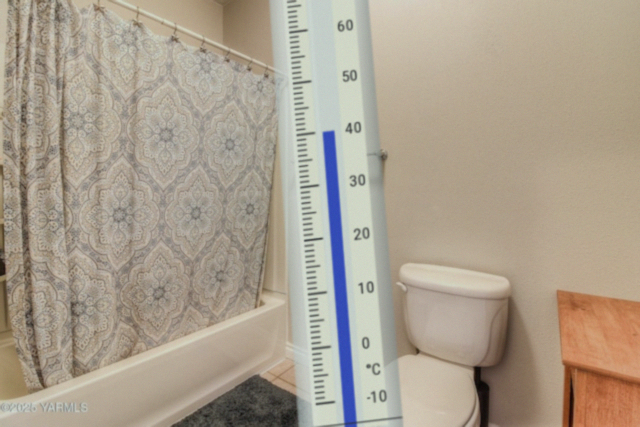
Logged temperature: 40 °C
